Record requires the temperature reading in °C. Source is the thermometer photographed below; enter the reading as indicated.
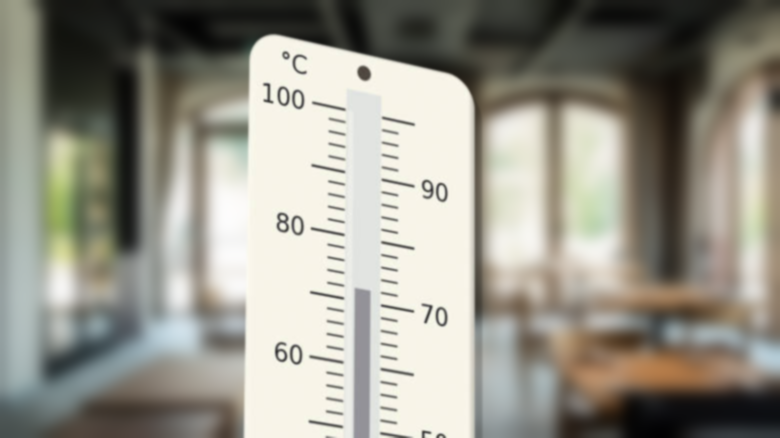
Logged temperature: 72 °C
